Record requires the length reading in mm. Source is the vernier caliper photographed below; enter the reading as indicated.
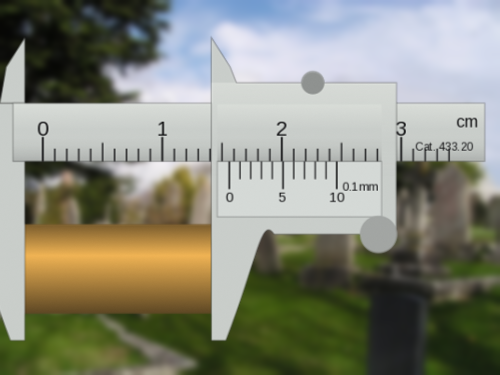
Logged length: 15.6 mm
